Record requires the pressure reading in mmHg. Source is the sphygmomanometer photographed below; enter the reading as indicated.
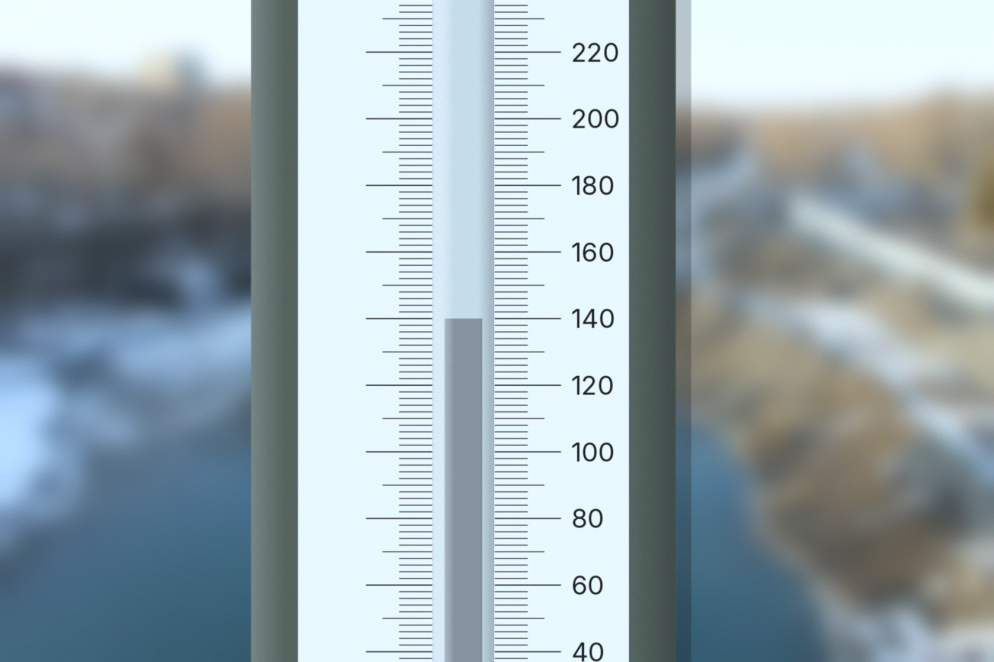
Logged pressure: 140 mmHg
